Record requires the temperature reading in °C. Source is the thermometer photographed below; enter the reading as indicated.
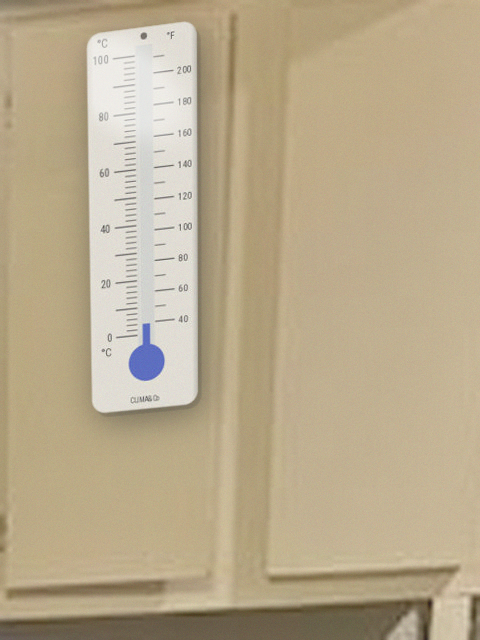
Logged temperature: 4 °C
